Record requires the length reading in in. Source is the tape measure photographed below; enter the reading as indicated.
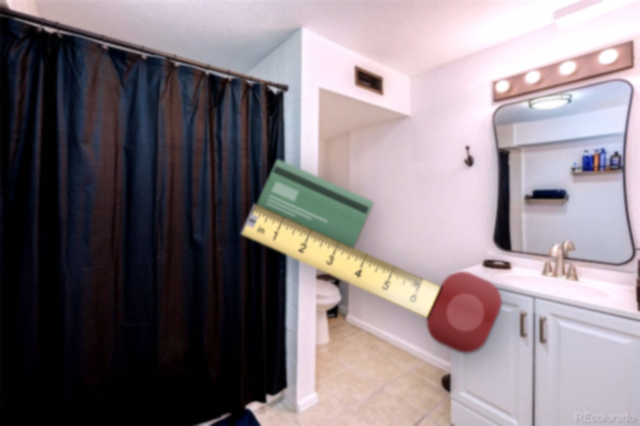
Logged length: 3.5 in
